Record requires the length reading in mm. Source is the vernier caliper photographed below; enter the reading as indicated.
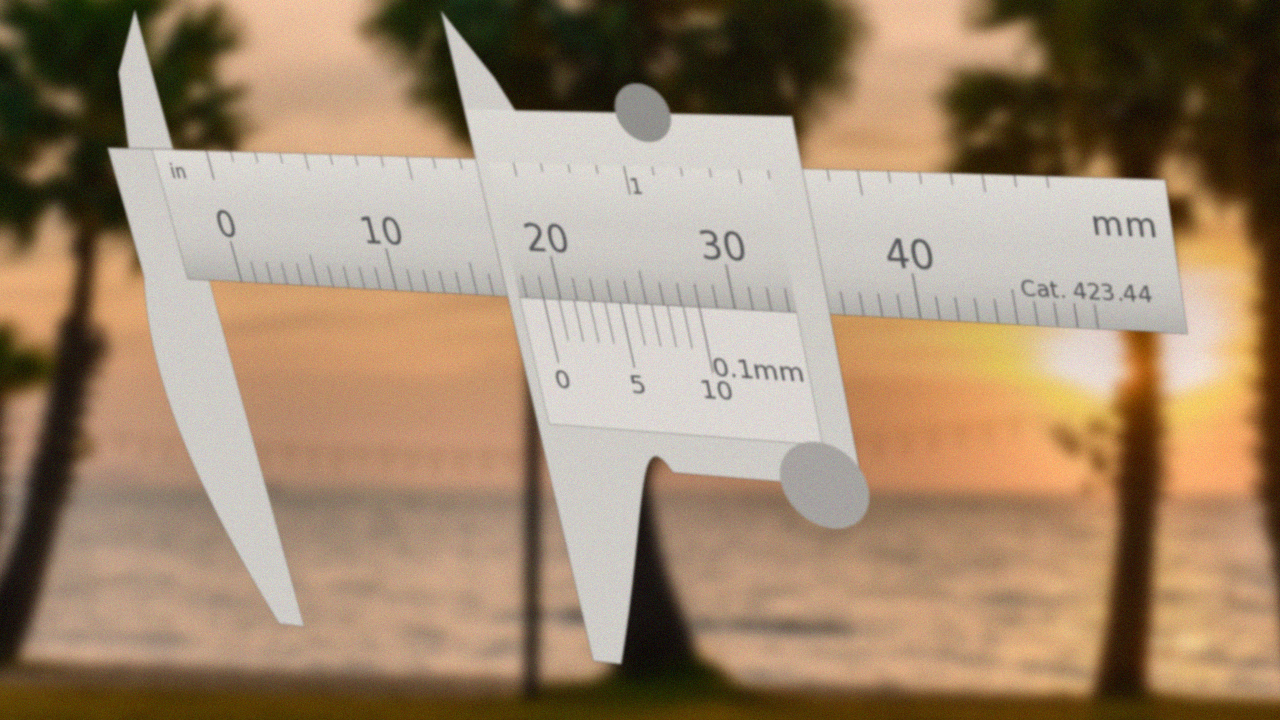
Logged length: 19.0 mm
